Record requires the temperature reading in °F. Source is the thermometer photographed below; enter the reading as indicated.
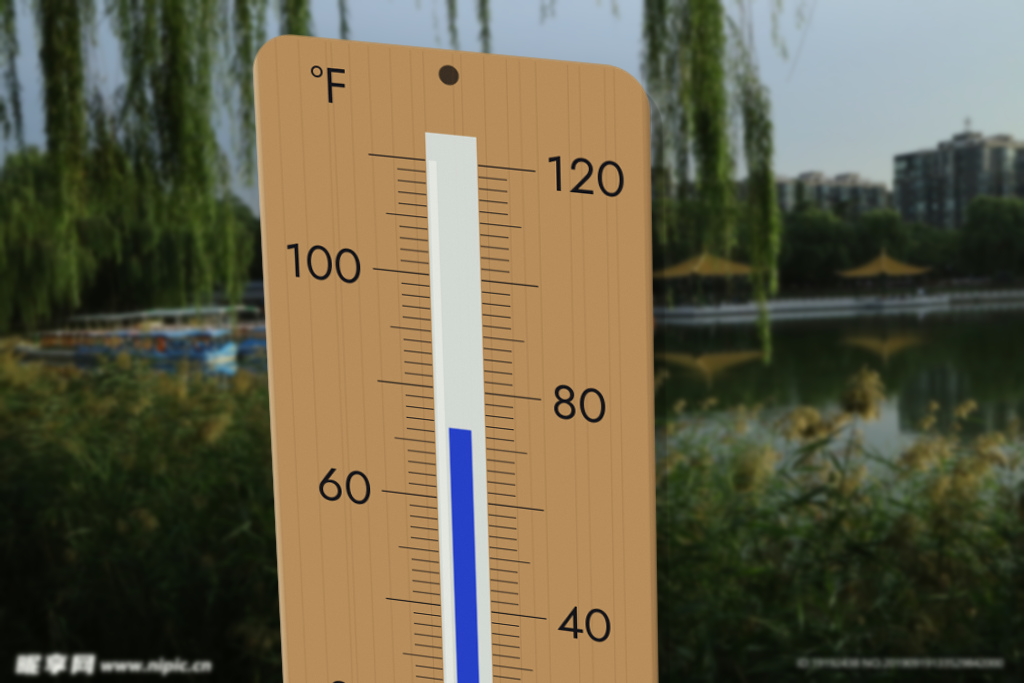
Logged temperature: 73 °F
